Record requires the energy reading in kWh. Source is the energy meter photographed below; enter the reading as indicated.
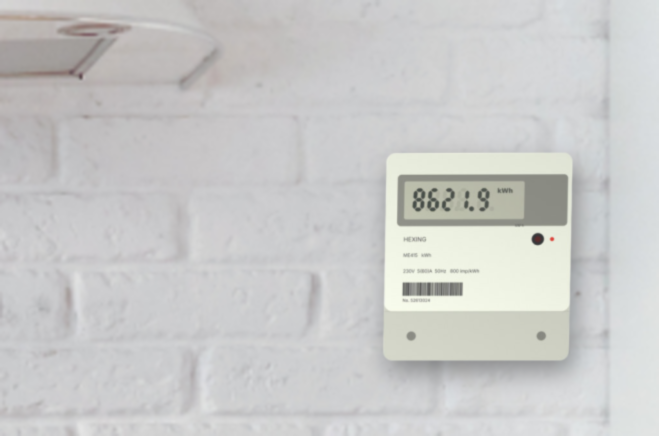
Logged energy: 8621.9 kWh
